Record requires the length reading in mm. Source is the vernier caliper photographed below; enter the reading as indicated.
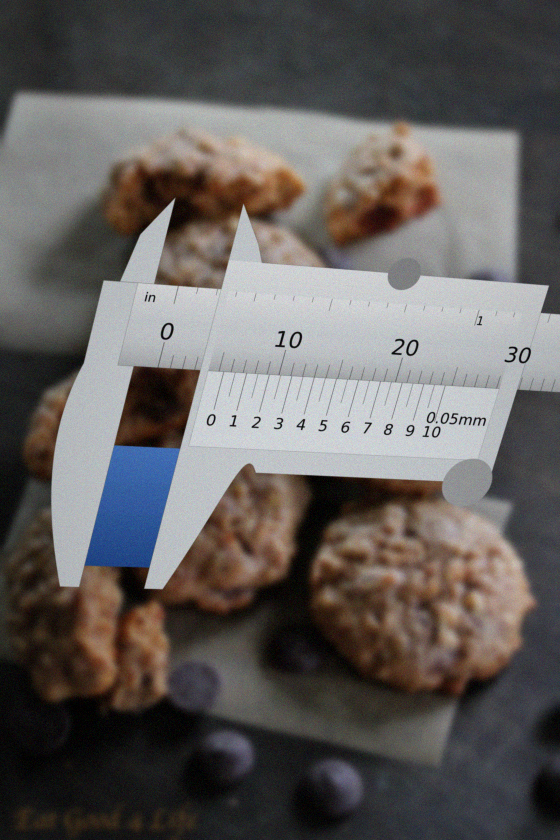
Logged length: 5.4 mm
